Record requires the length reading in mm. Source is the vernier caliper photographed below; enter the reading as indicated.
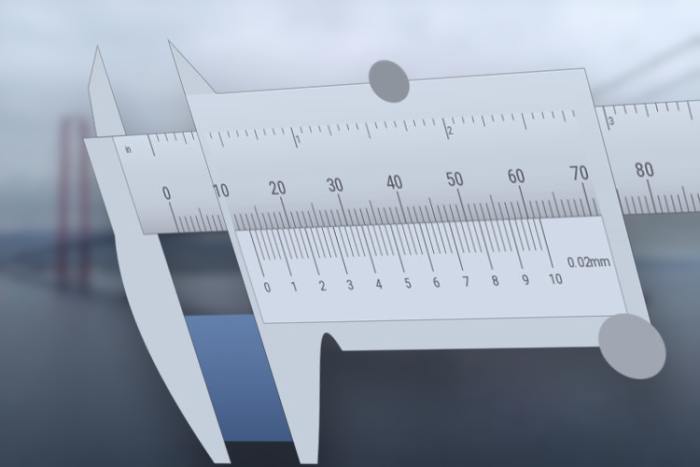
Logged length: 12.8 mm
